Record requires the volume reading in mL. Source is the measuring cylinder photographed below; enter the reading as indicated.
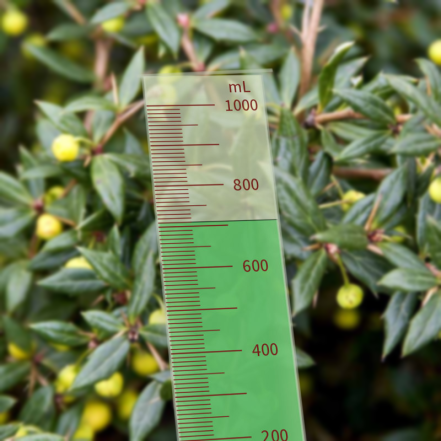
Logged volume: 710 mL
